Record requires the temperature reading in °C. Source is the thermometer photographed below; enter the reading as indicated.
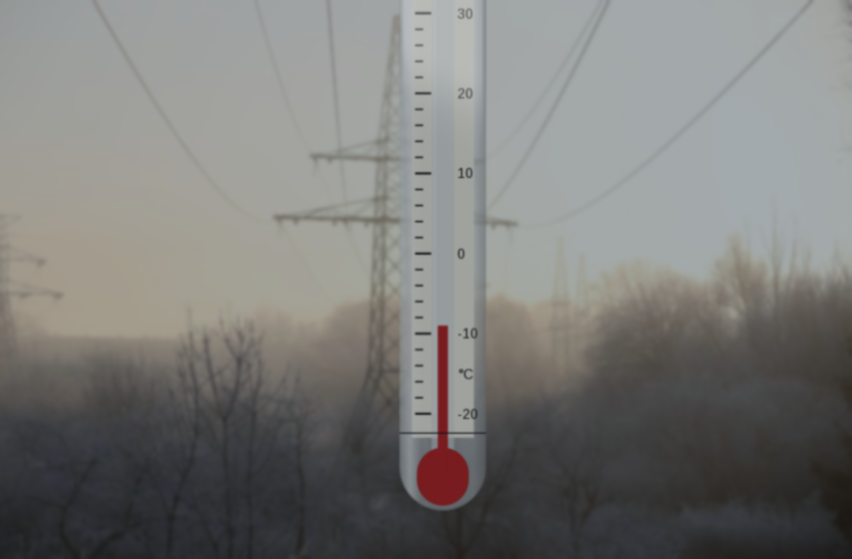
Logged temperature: -9 °C
